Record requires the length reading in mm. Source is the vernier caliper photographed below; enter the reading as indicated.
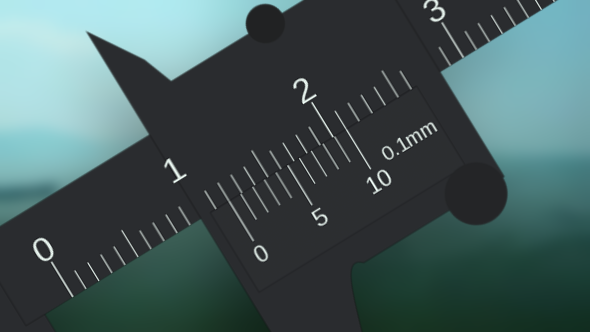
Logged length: 12.0 mm
